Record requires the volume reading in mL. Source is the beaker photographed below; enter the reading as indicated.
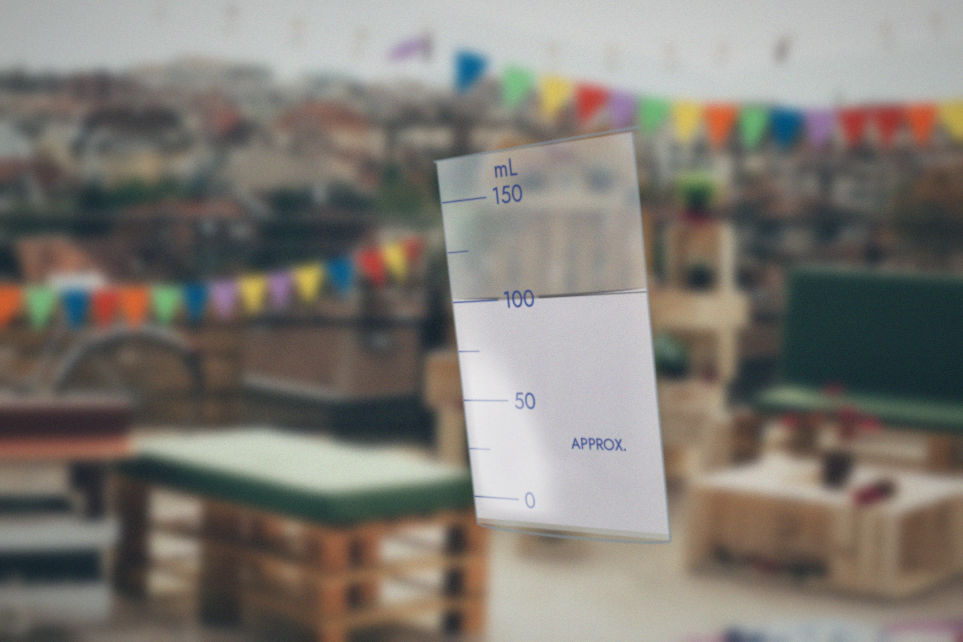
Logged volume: 100 mL
